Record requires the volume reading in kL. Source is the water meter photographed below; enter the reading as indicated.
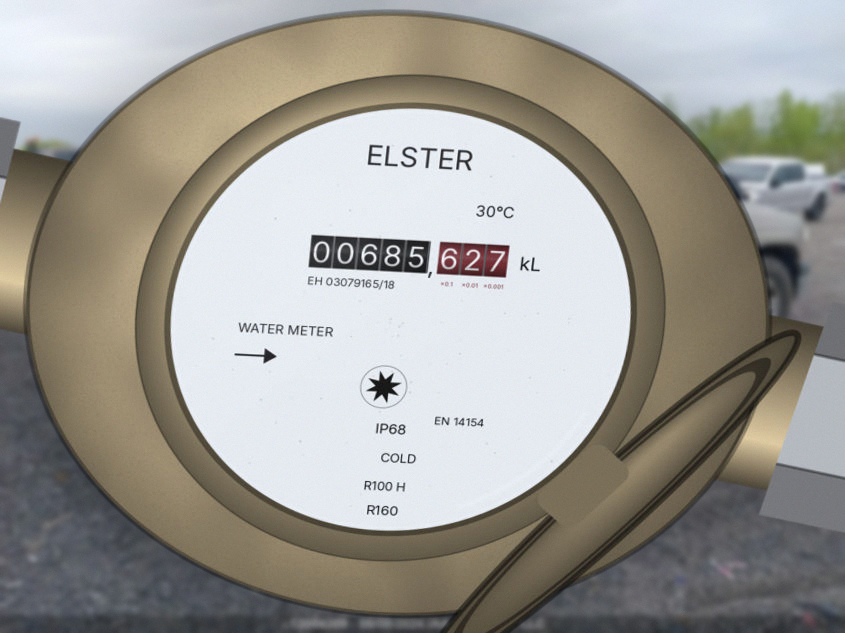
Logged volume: 685.627 kL
